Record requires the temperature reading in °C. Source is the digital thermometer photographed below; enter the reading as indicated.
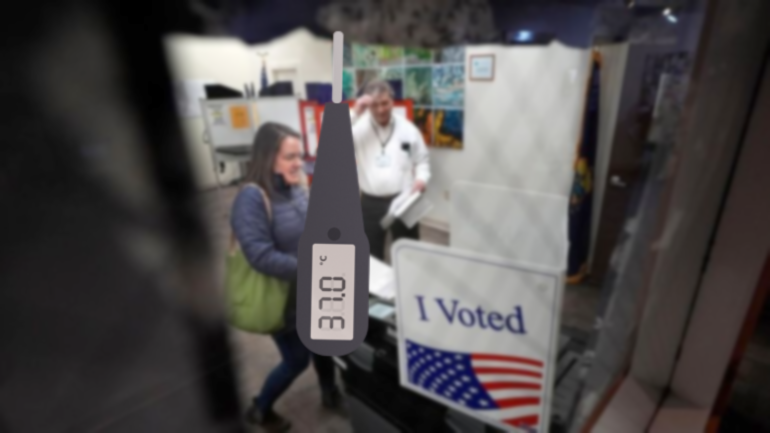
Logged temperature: 37.0 °C
